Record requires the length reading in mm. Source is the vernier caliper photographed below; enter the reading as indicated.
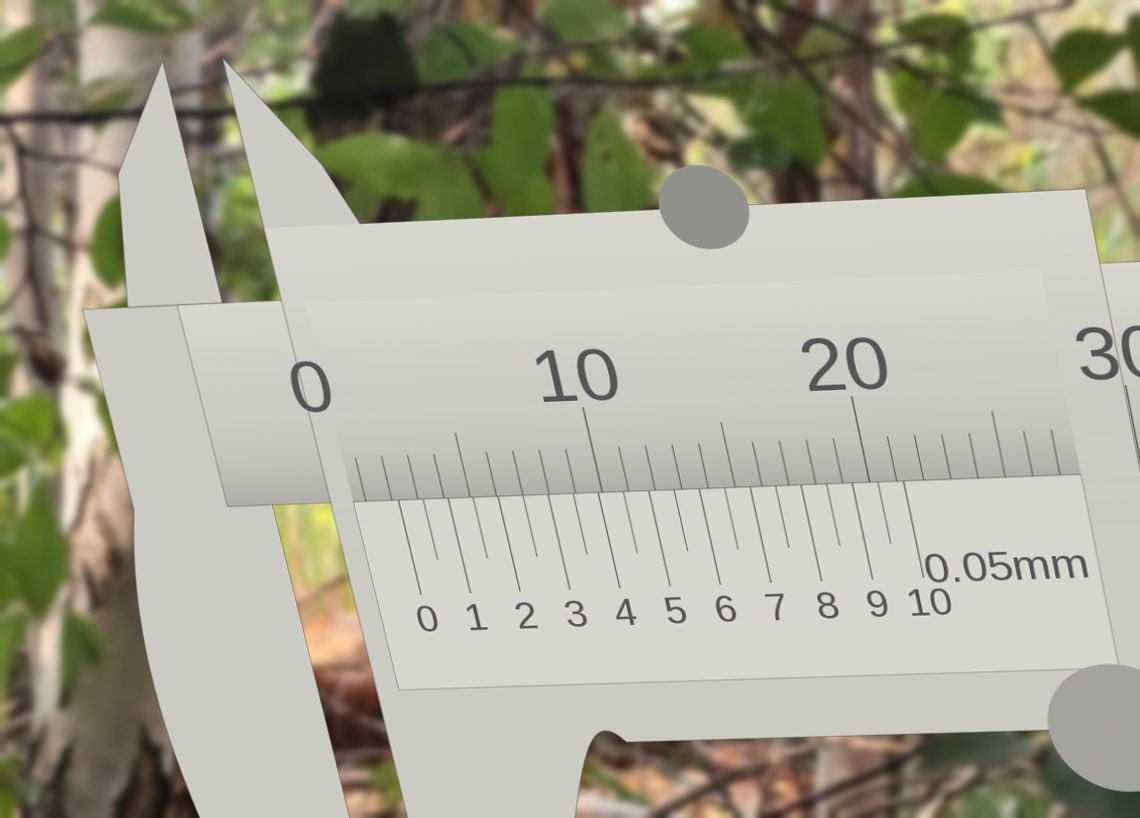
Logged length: 2.25 mm
